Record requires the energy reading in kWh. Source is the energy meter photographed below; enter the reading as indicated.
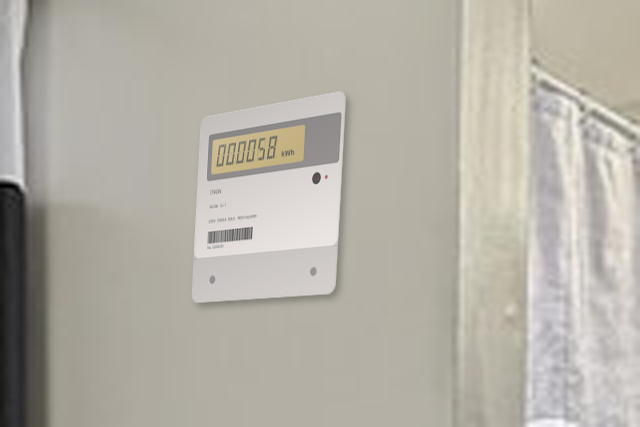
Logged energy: 58 kWh
